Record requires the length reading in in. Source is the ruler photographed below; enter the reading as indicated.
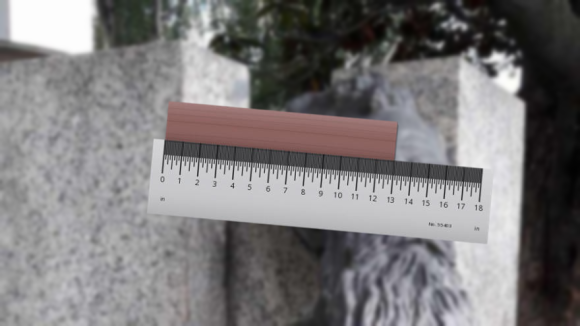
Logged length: 13 in
